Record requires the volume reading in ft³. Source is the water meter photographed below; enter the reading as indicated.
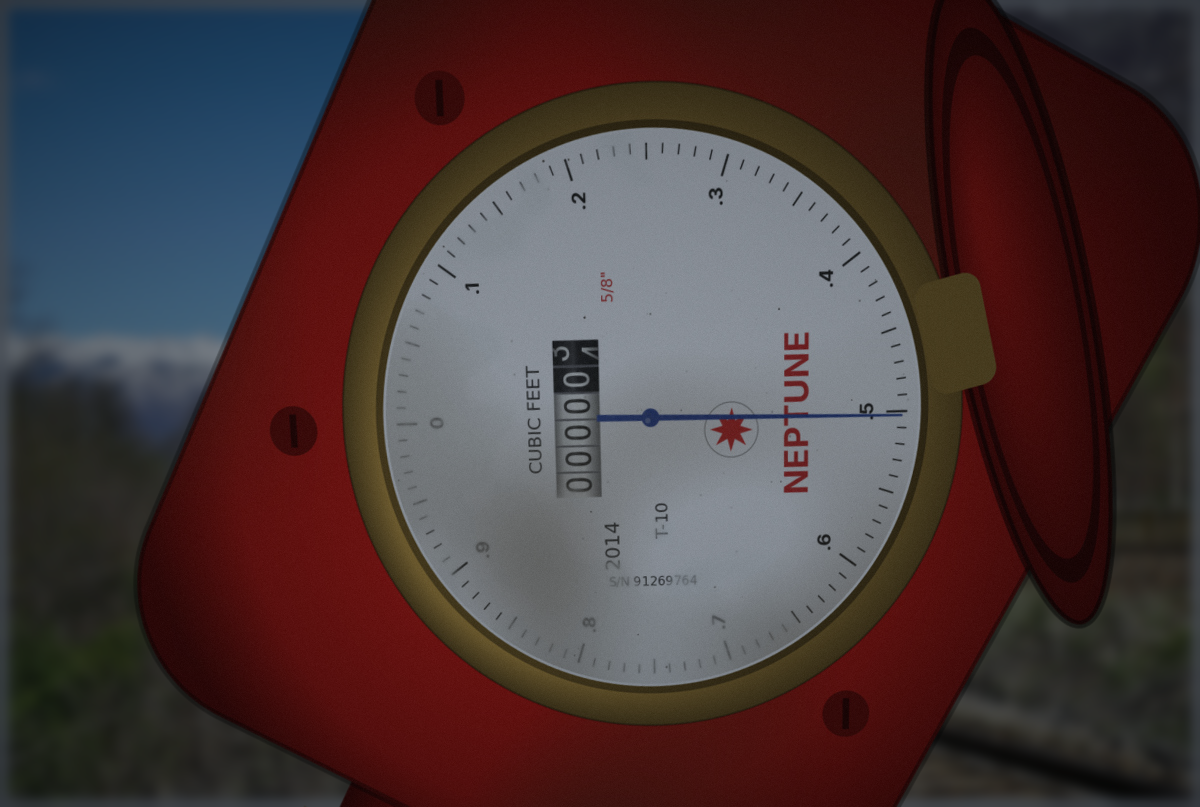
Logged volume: 3.50 ft³
